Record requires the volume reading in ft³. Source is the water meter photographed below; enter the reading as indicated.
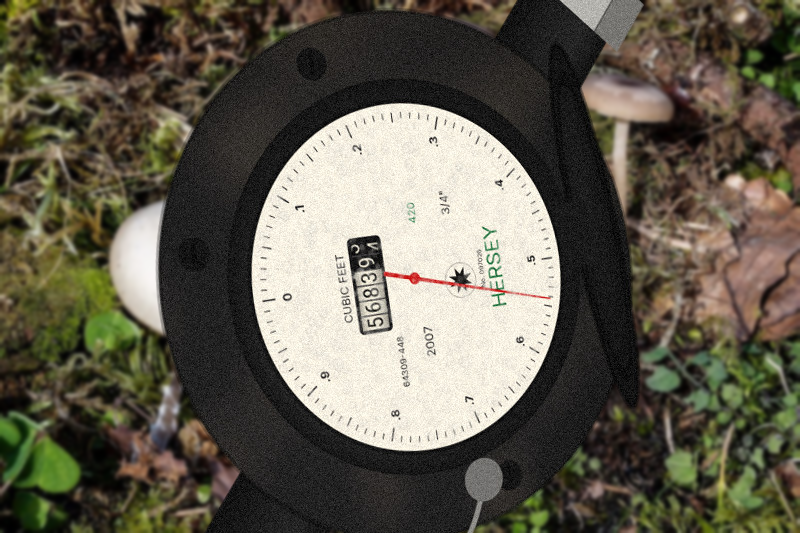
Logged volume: 568393.54 ft³
